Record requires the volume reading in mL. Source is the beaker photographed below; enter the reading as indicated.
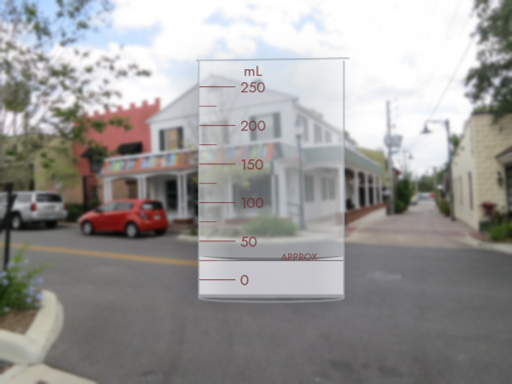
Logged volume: 25 mL
